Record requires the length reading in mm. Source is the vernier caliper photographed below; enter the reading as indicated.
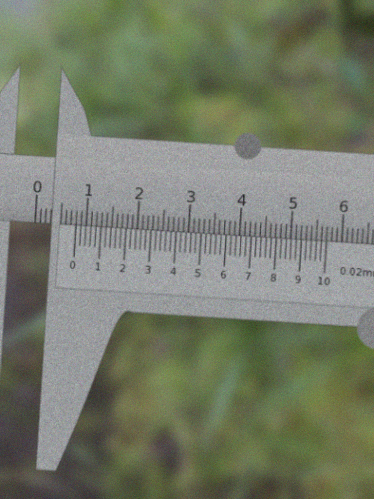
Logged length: 8.0 mm
